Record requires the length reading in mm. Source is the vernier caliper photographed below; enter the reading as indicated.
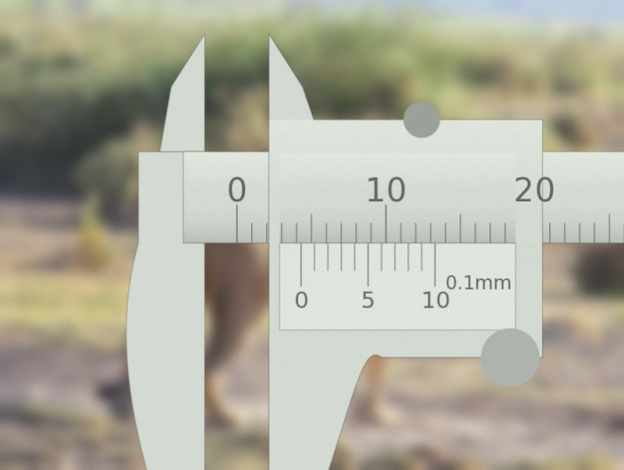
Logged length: 4.3 mm
